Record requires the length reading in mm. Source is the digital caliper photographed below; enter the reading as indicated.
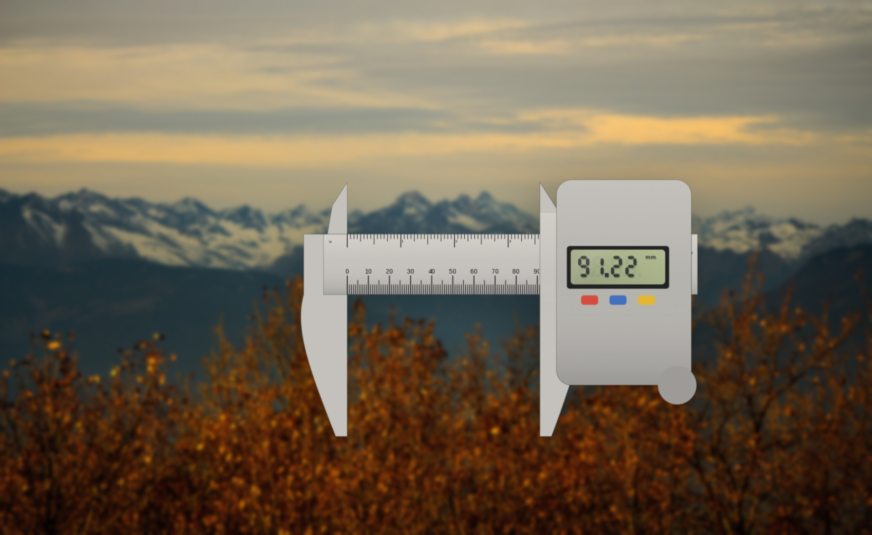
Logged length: 91.22 mm
